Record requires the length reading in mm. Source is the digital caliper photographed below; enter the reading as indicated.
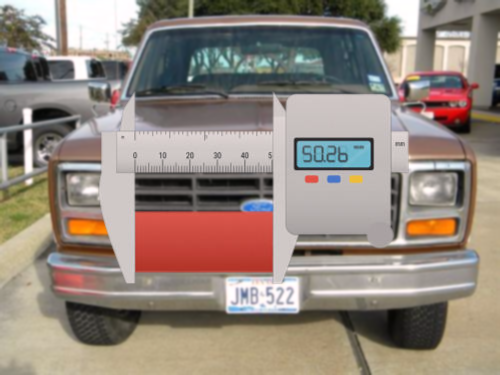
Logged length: 50.26 mm
